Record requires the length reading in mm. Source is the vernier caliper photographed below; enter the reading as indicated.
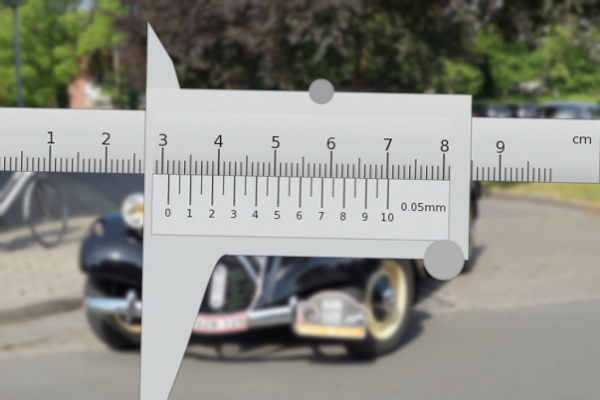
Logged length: 31.2 mm
